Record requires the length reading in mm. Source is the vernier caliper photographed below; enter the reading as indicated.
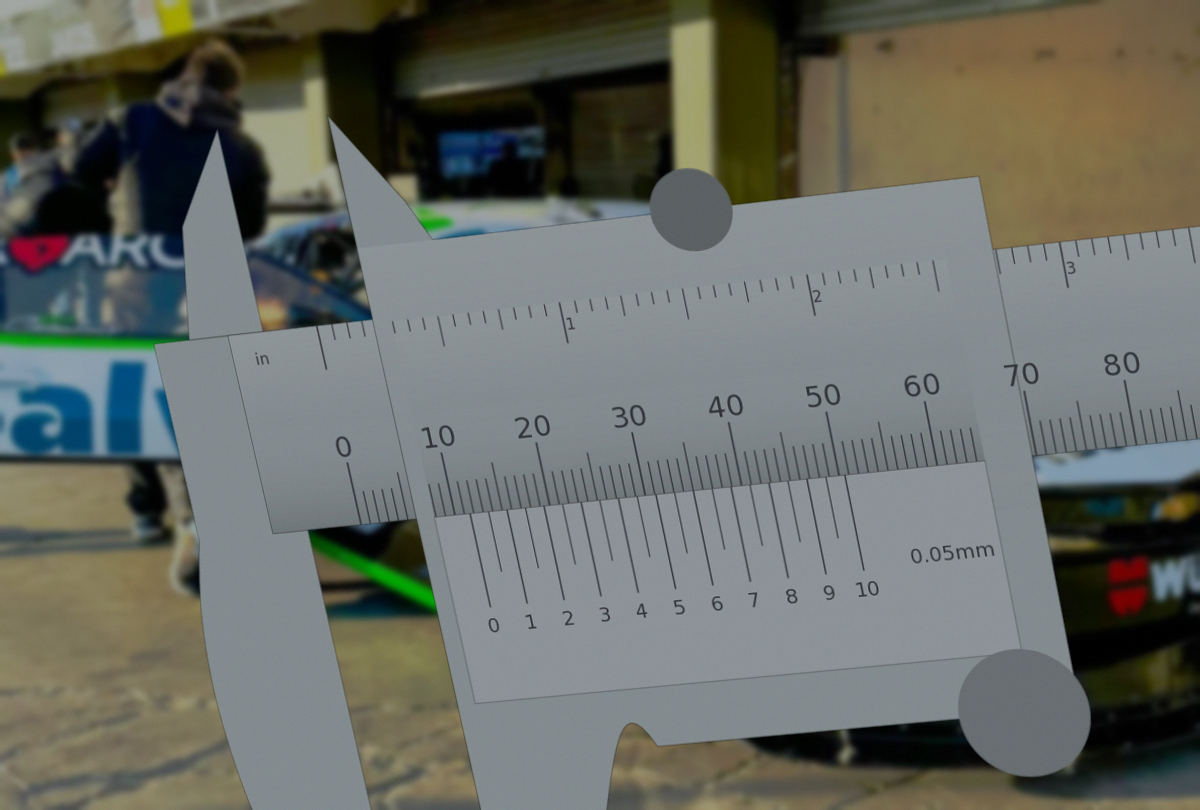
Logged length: 11.6 mm
